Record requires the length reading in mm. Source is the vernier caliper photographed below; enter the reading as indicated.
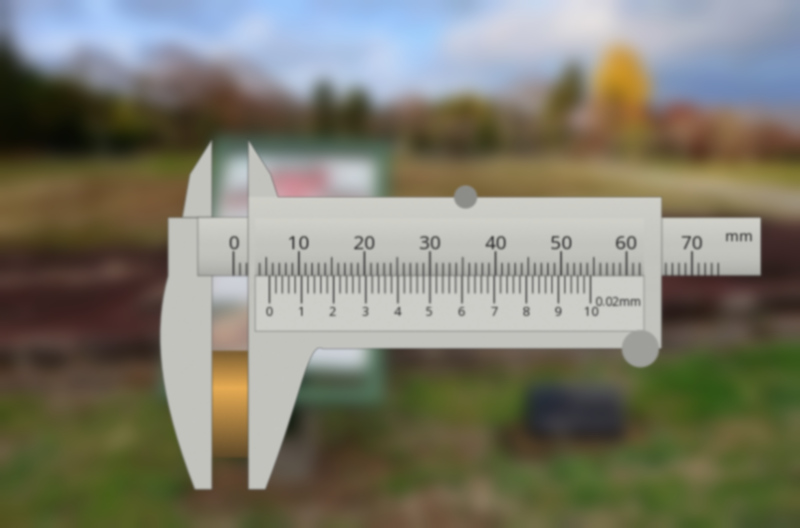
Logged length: 5.5 mm
